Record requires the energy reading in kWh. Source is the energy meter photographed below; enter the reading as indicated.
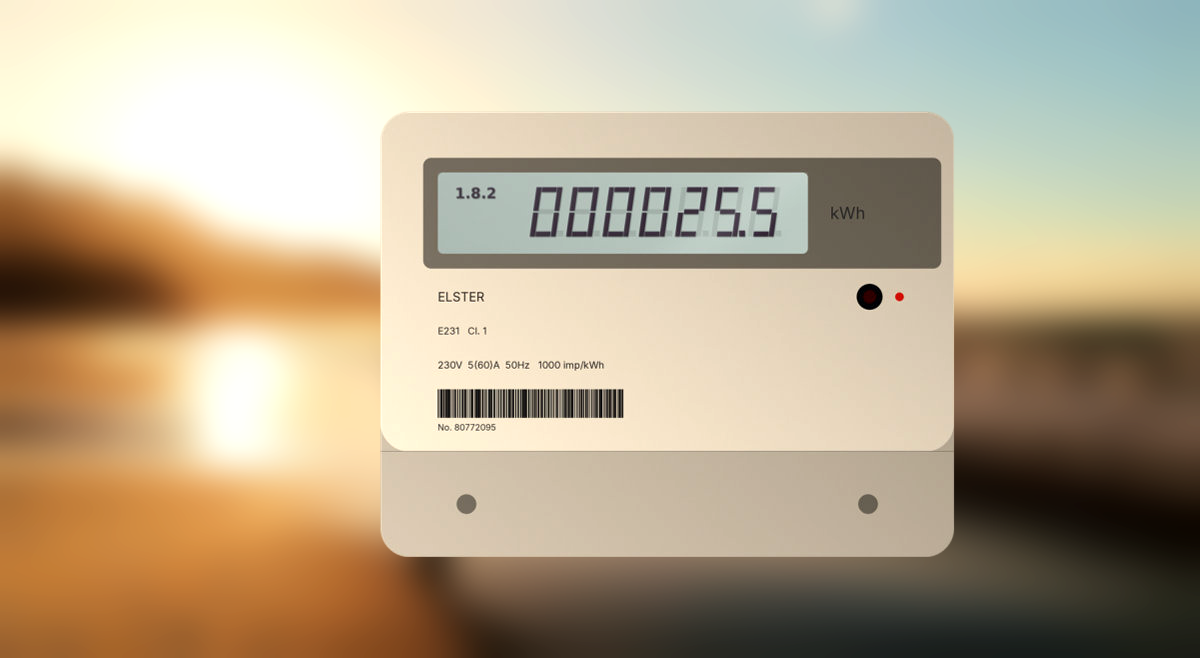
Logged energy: 25.5 kWh
